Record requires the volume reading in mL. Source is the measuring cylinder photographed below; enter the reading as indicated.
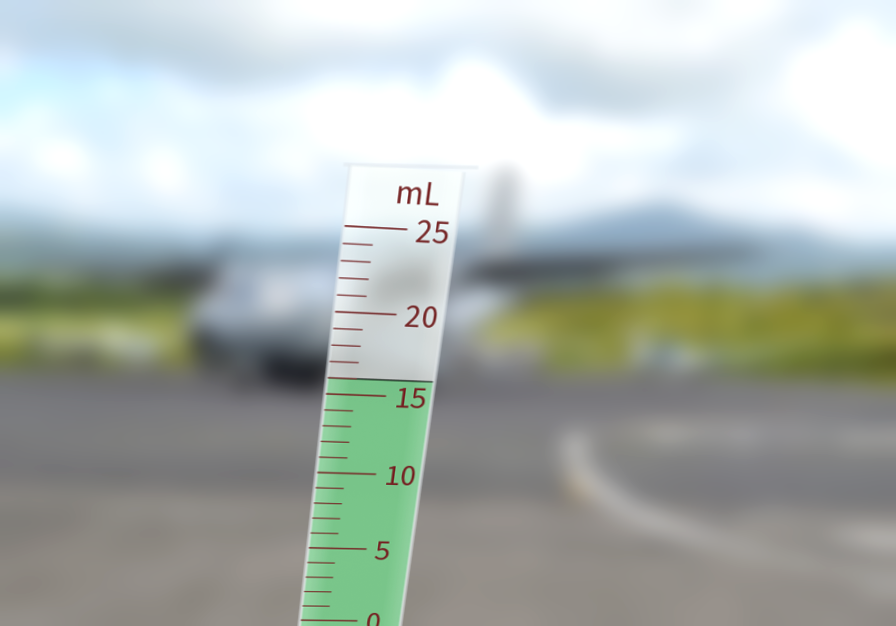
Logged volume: 16 mL
